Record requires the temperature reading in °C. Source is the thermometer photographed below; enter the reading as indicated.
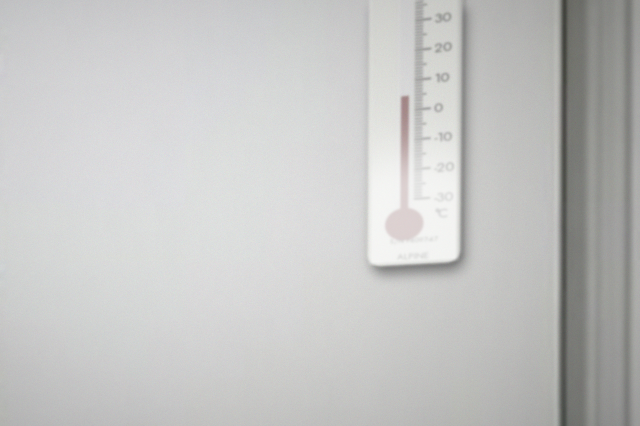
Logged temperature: 5 °C
